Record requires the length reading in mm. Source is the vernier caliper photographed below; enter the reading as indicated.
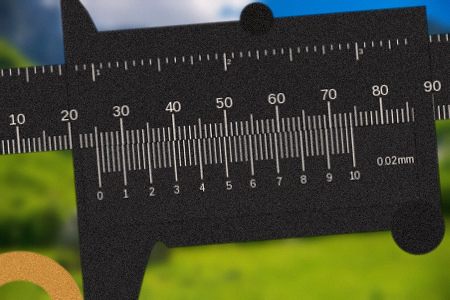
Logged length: 25.0 mm
